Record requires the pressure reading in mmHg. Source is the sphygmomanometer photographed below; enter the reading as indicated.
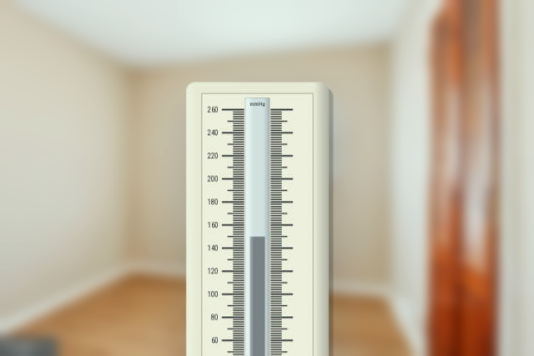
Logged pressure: 150 mmHg
